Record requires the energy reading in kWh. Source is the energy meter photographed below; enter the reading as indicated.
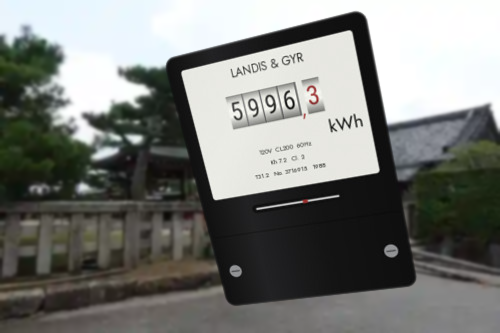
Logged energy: 5996.3 kWh
